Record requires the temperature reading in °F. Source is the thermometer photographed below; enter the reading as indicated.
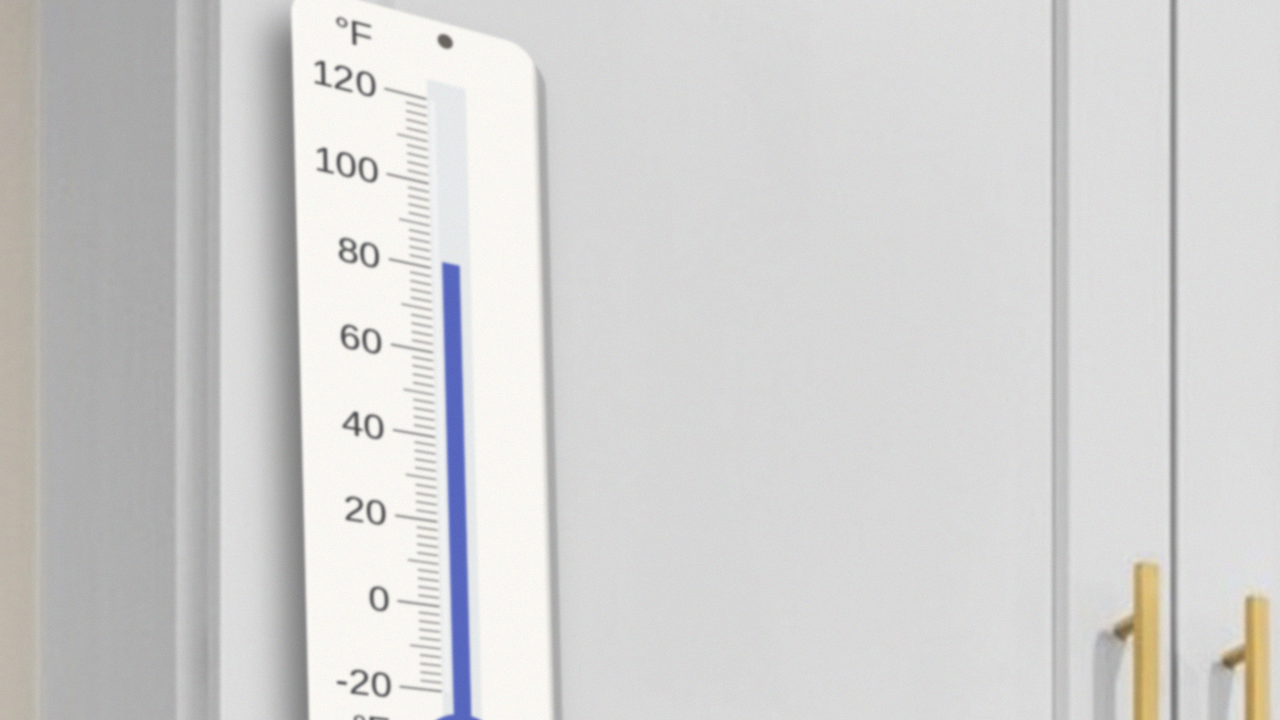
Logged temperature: 82 °F
